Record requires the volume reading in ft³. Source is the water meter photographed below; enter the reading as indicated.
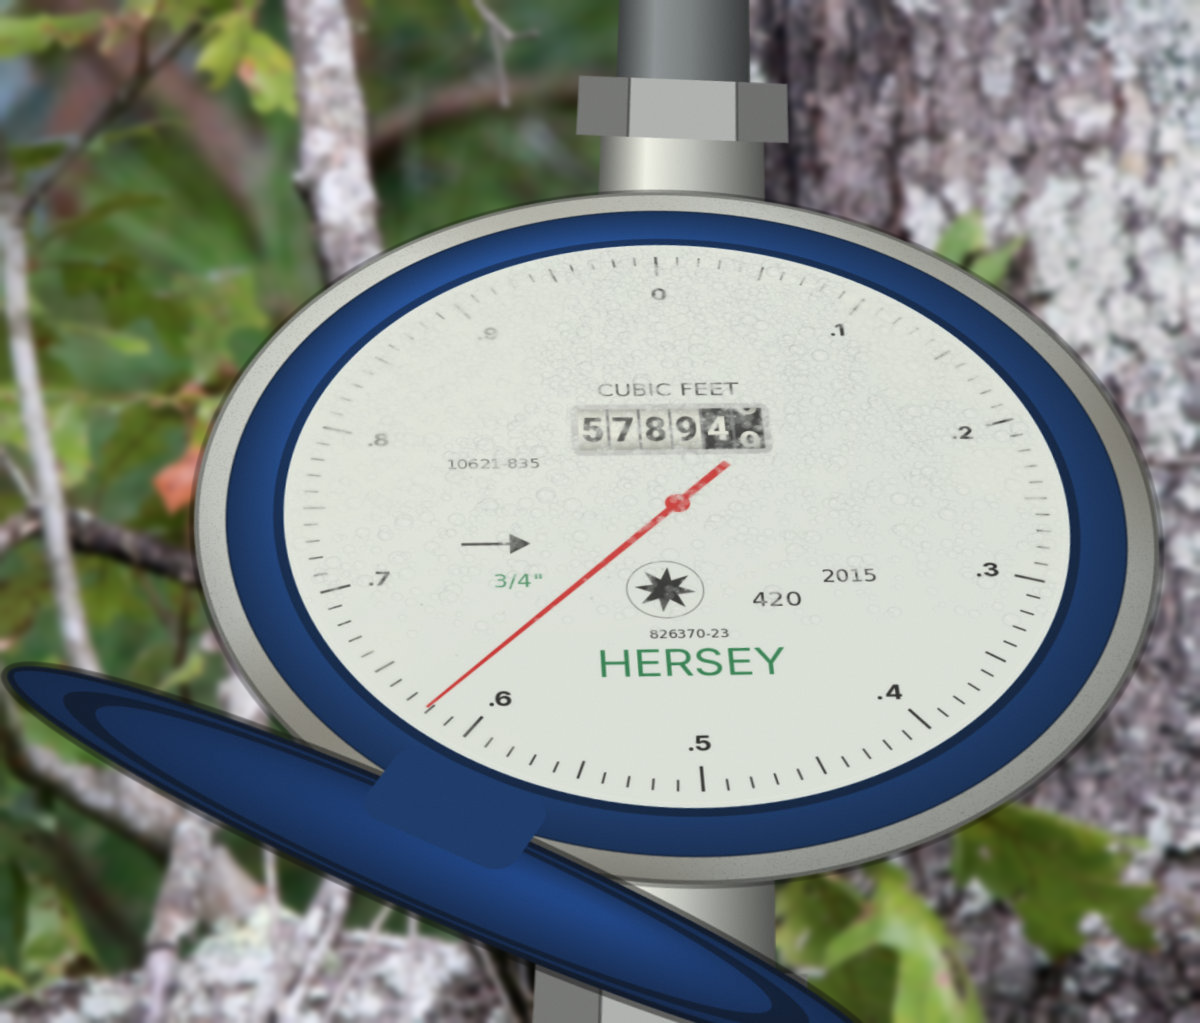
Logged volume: 578948.62 ft³
